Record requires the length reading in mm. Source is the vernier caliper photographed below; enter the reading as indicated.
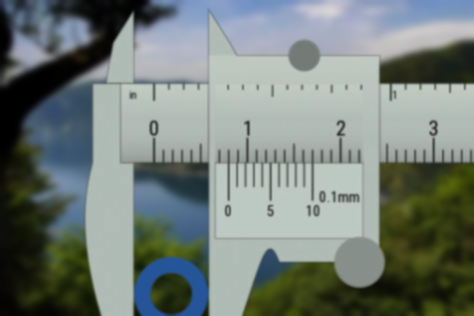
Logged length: 8.0 mm
